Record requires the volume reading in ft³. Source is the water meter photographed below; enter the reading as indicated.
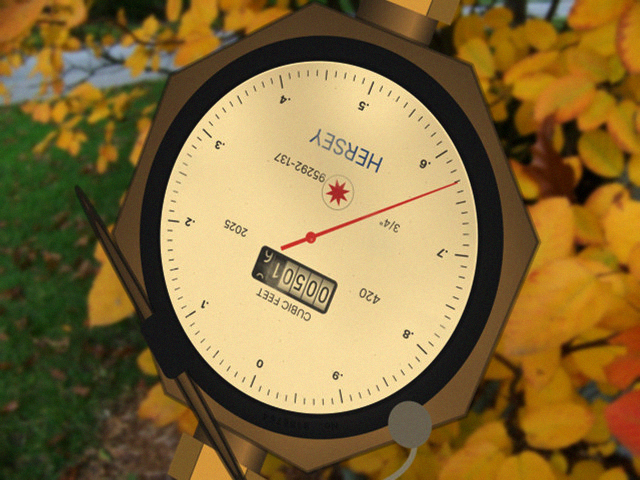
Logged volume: 5015.63 ft³
